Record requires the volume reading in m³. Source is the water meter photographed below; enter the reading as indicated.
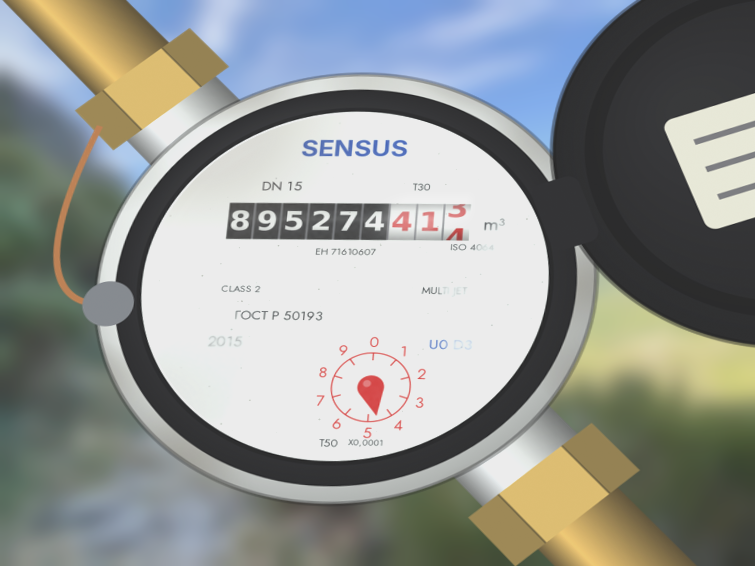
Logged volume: 895274.4134 m³
